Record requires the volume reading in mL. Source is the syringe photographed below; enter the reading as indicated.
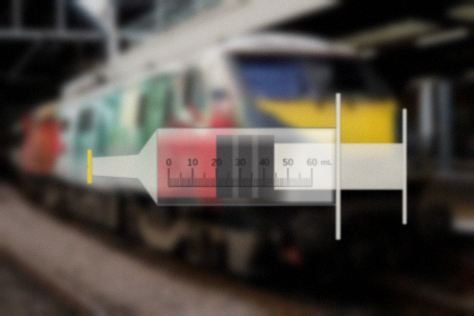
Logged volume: 20 mL
